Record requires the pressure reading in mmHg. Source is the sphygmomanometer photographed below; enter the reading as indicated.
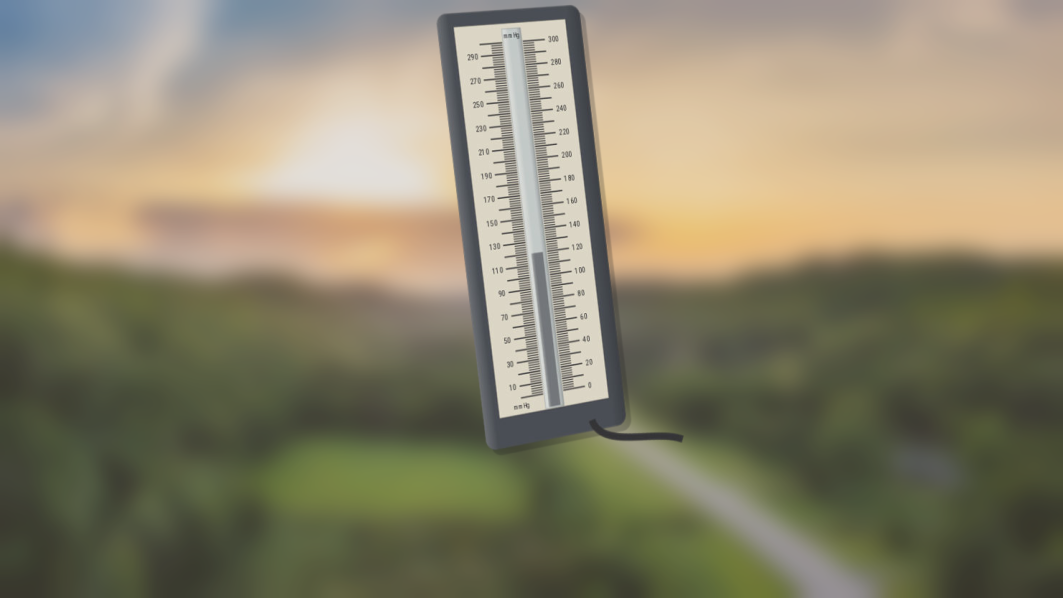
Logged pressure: 120 mmHg
